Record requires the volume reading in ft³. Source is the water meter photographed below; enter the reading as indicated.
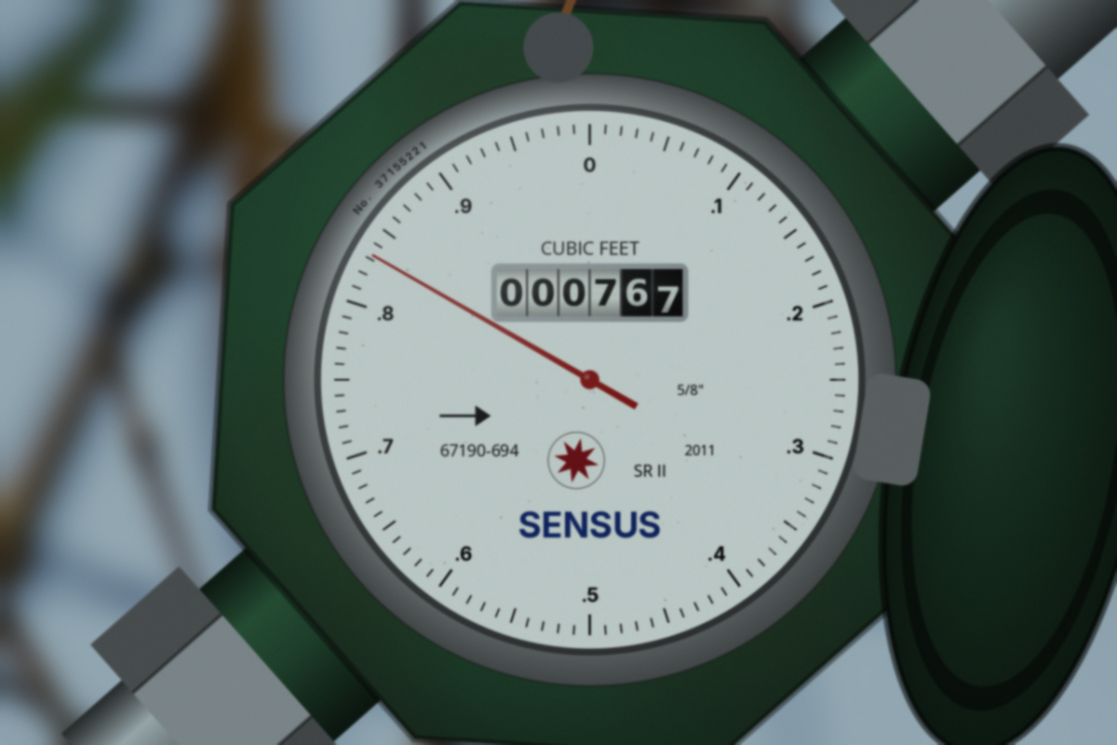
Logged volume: 766.83 ft³
